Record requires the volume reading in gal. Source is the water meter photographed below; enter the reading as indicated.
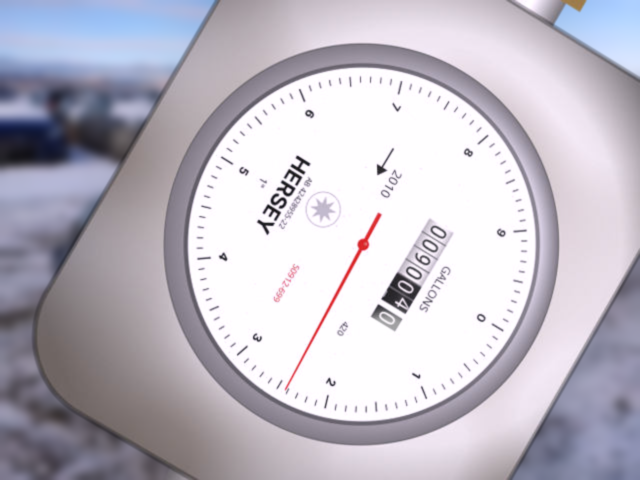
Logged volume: 90042.4 gal
